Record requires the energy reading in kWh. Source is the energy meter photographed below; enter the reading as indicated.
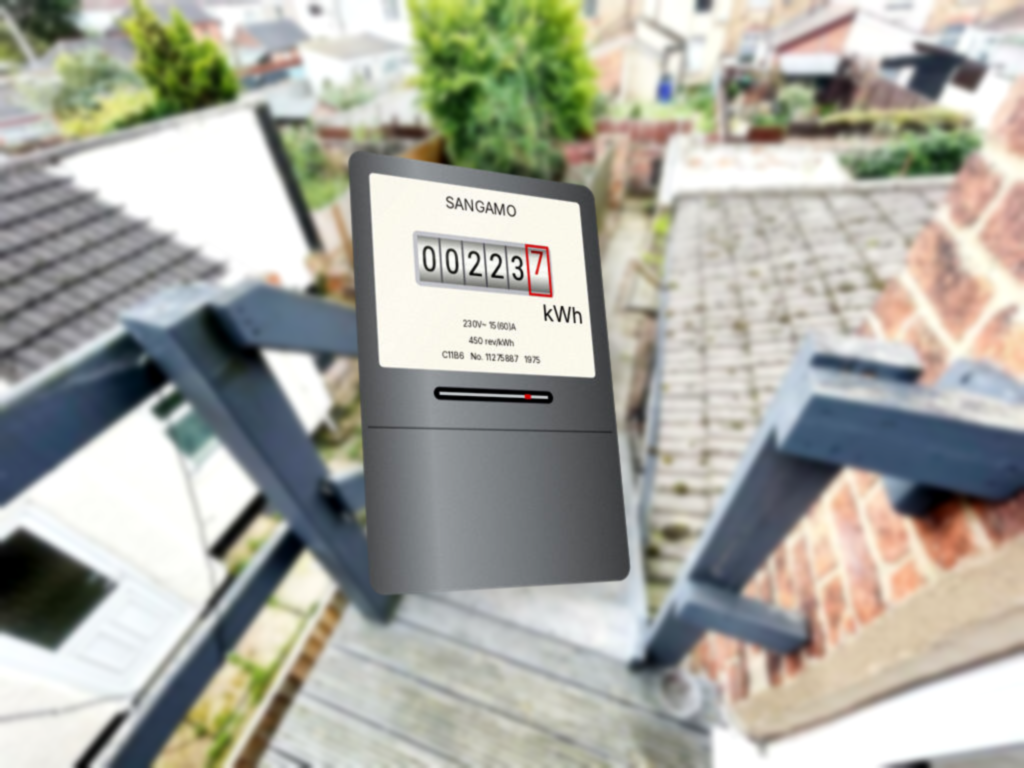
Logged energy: 223.7 kWh
